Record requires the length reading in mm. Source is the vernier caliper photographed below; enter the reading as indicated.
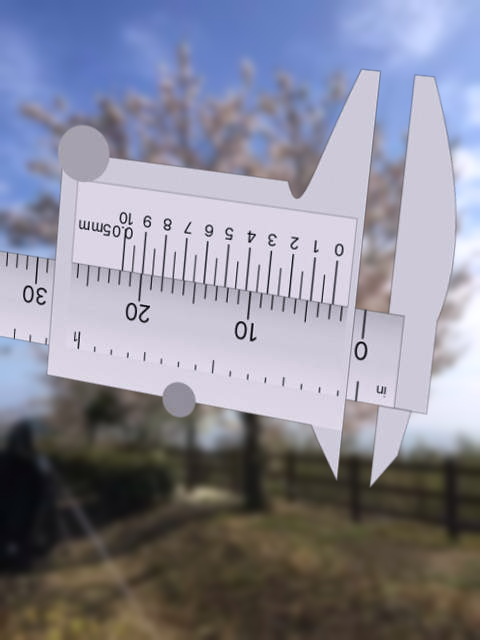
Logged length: 2.8 mm
